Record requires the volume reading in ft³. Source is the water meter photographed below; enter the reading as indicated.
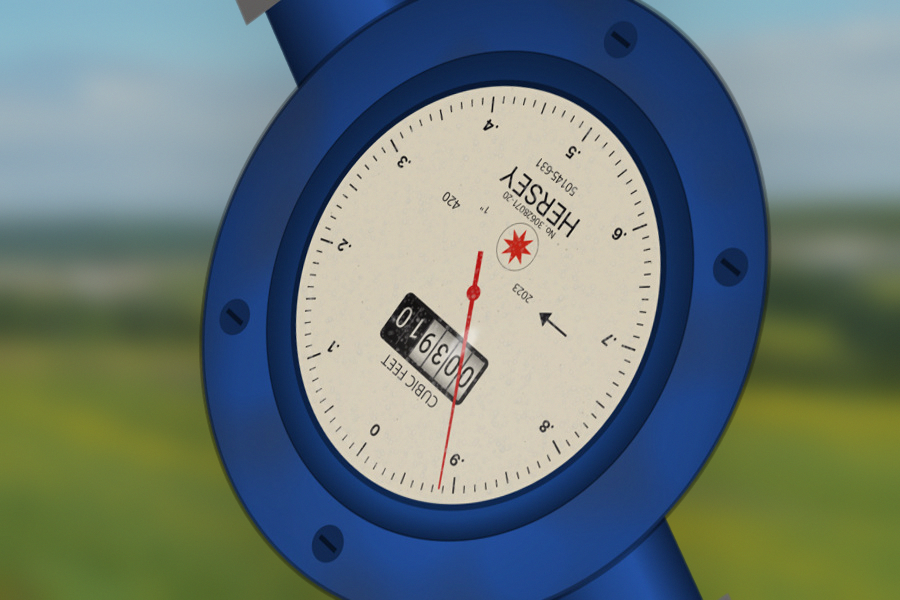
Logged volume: 3909.91 ft³
